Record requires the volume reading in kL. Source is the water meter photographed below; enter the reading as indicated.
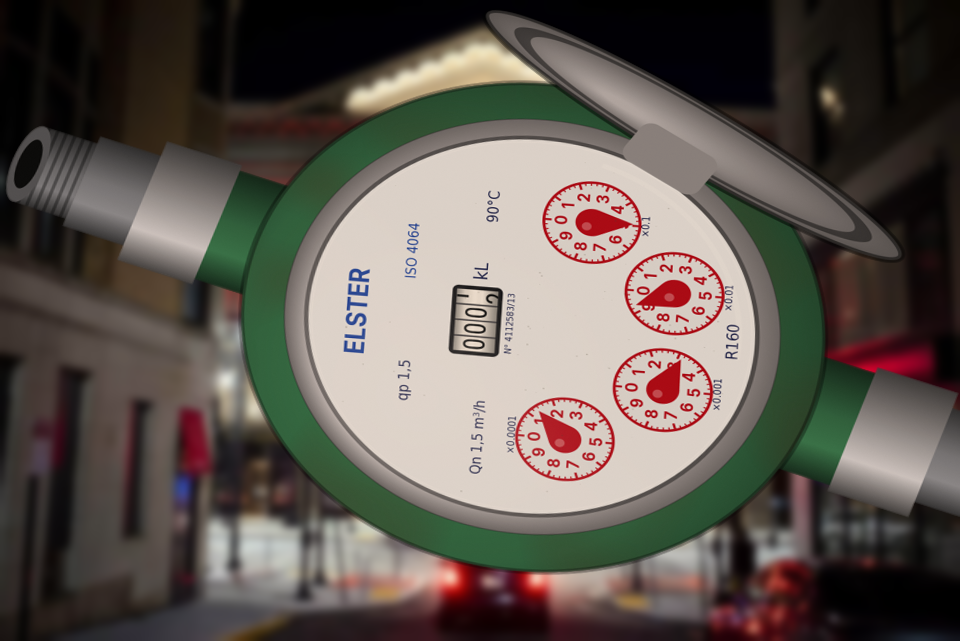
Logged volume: 1.4931 kL
